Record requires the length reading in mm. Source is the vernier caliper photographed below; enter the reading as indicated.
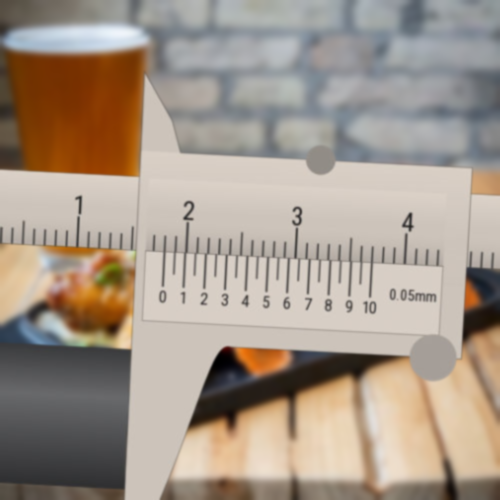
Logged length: 18.0 mm
